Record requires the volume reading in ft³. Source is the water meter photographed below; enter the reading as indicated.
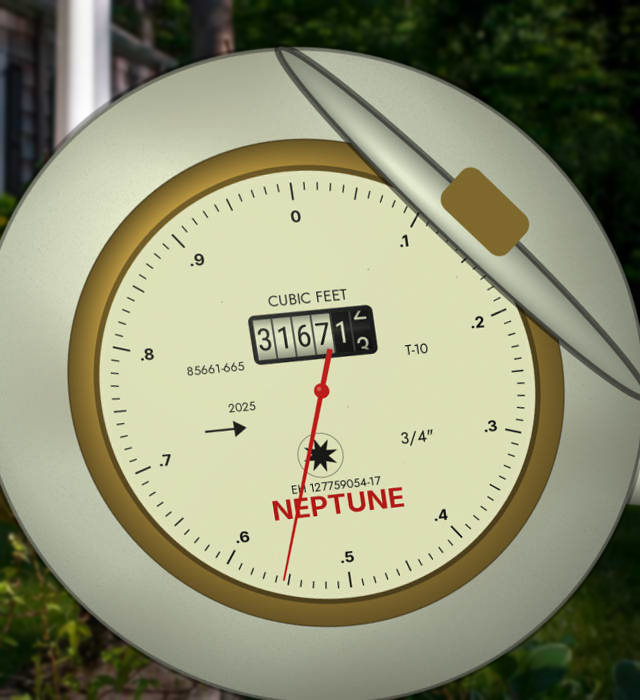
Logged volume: 316712.55 ft³
